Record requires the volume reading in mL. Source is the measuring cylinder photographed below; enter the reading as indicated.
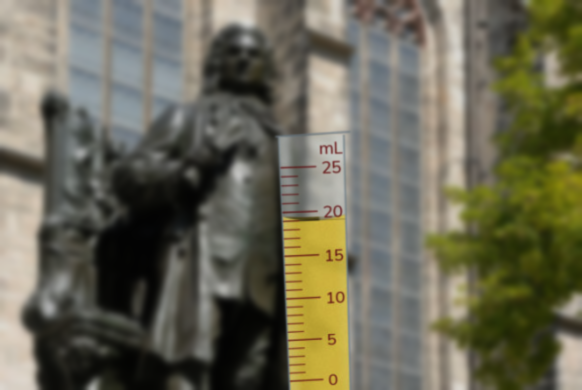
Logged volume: 19 mL
